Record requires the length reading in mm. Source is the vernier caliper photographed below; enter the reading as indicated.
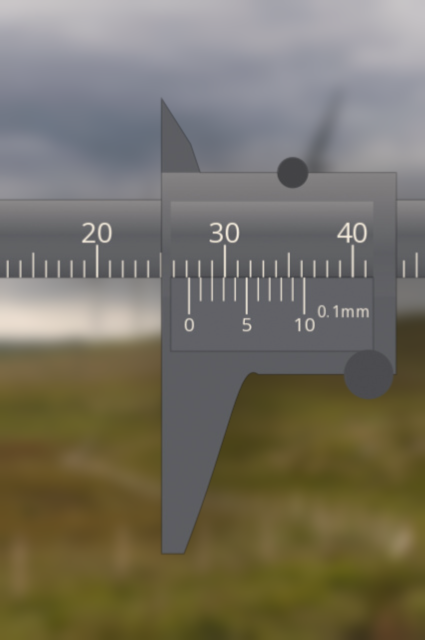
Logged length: 27.2 mm
